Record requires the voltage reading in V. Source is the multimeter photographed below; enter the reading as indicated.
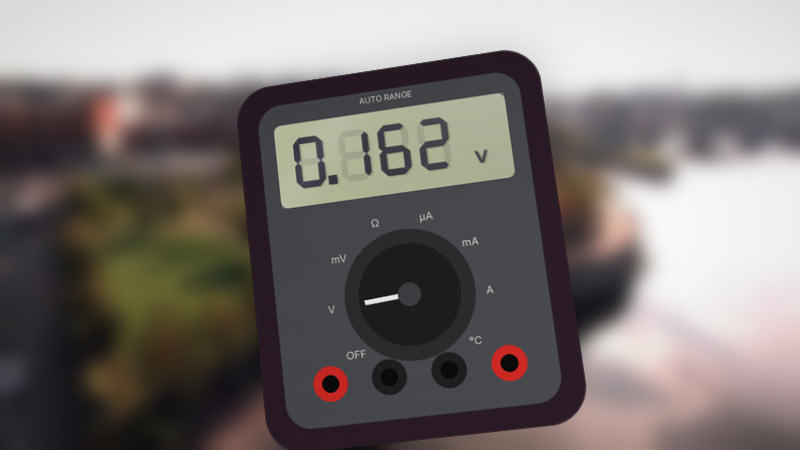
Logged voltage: 0.162 V
